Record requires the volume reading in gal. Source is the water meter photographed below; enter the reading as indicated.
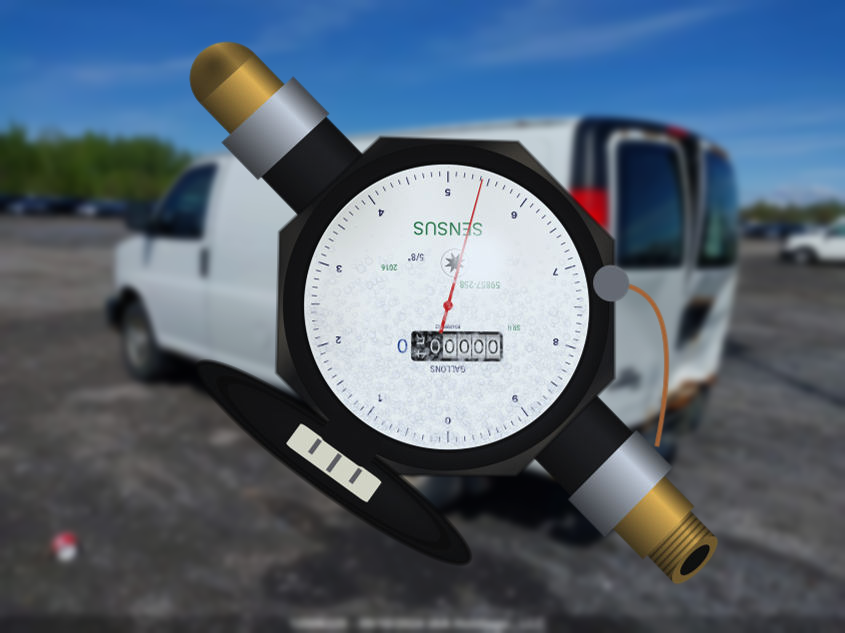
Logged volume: 45.4 gal
